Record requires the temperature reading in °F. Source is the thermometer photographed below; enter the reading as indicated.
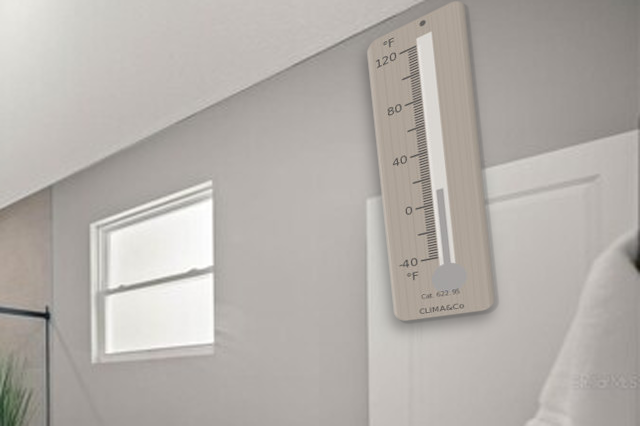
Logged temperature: 10 °F
